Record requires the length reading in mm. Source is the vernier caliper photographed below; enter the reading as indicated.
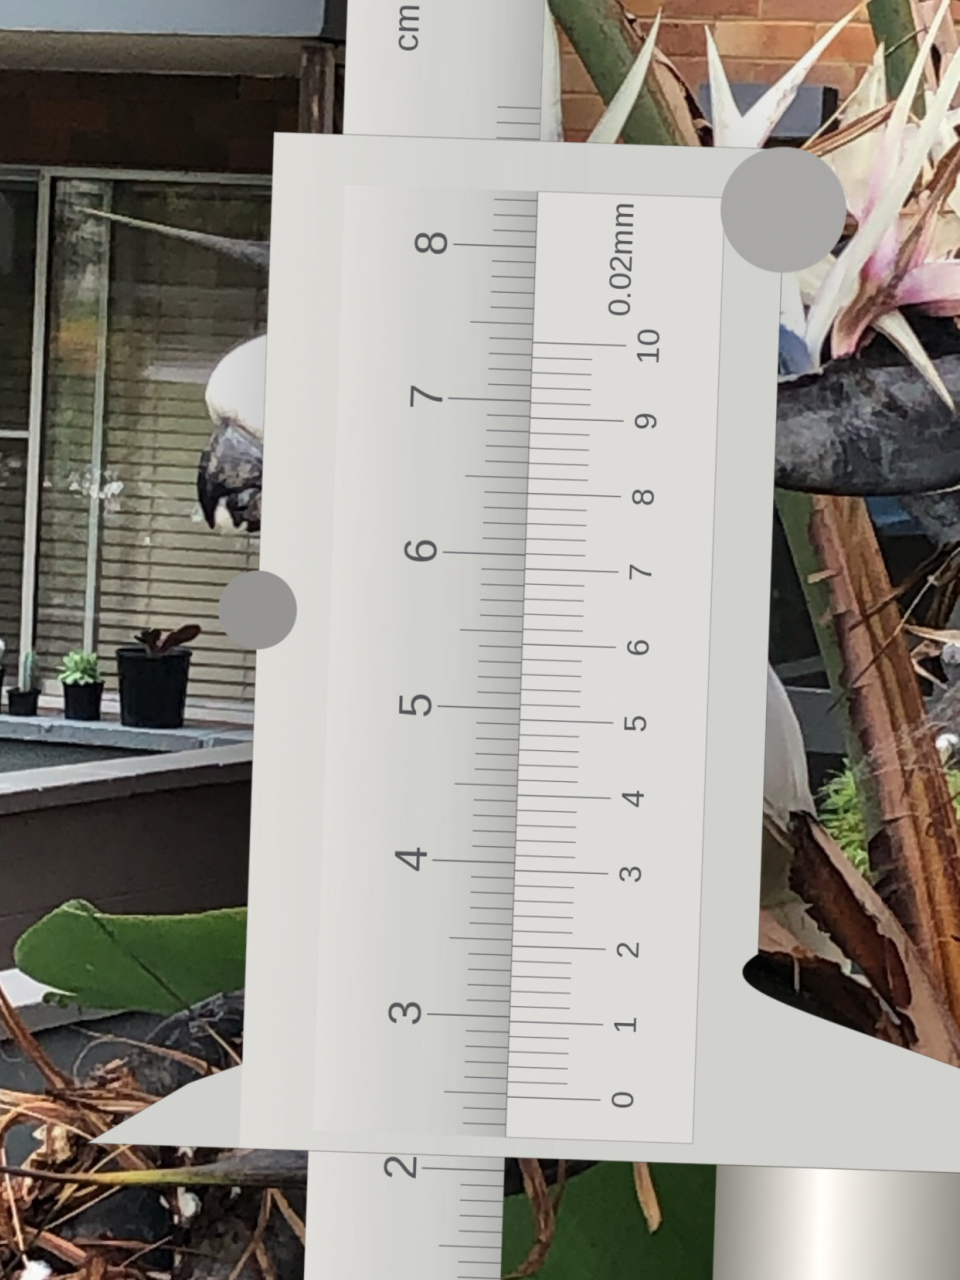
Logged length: 24.8 mm
